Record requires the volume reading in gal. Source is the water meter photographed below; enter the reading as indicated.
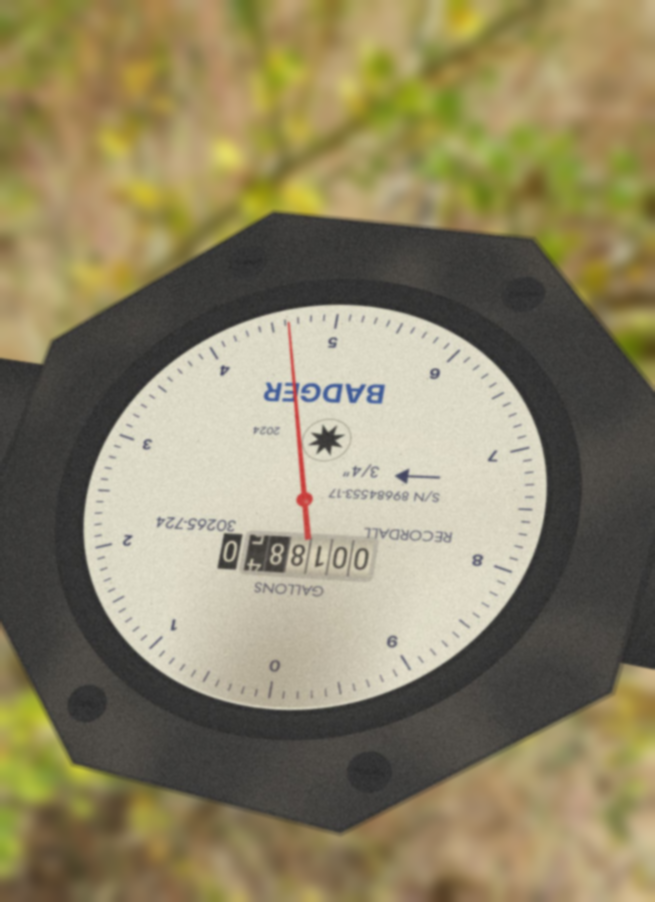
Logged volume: 18844.6 gal
